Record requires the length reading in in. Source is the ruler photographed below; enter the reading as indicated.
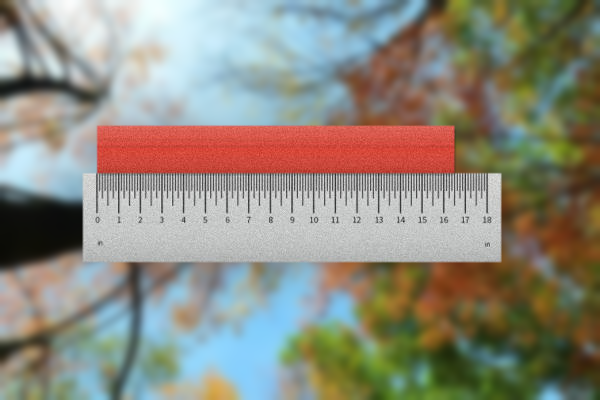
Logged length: 16.5 in
